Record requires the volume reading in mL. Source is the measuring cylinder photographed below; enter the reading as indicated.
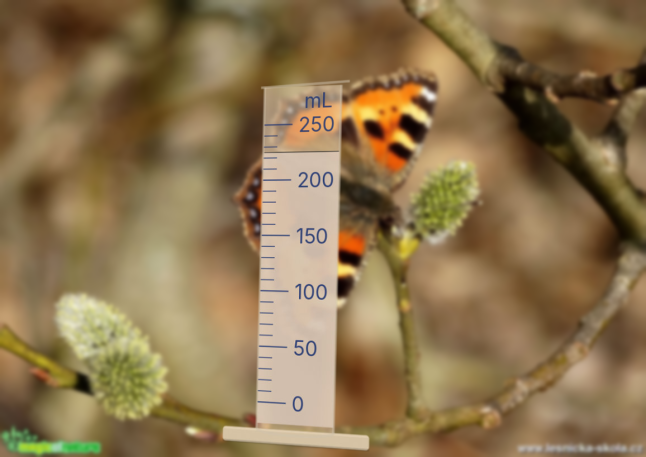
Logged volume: 225 mL
